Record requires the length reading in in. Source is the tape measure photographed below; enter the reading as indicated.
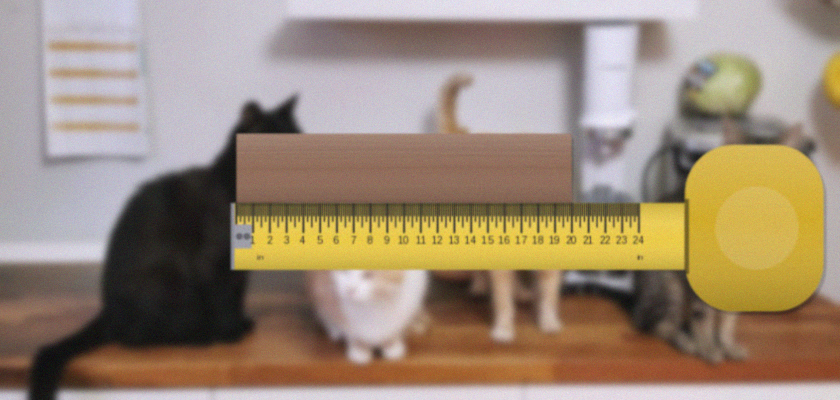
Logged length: 20 in
